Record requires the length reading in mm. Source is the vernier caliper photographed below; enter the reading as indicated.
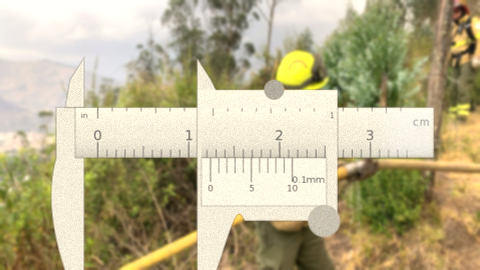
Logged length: 12.4 mm
